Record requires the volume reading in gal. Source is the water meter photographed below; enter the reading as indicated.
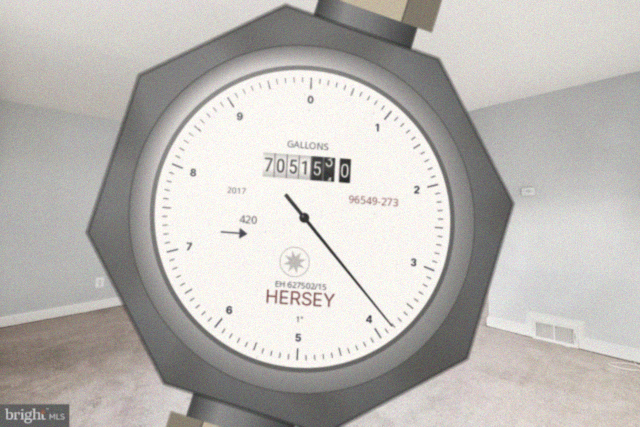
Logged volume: 7051533.8 gal
